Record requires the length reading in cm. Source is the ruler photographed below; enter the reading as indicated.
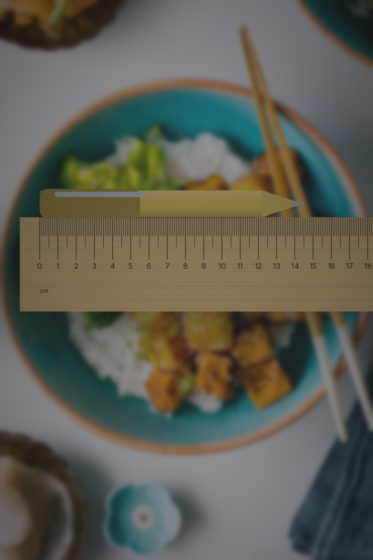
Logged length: 14.5 cm
